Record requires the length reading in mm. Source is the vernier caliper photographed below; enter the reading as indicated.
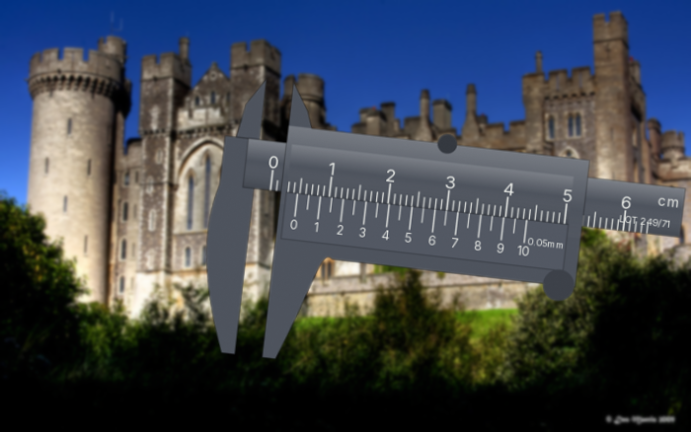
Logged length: 4.6 mm
